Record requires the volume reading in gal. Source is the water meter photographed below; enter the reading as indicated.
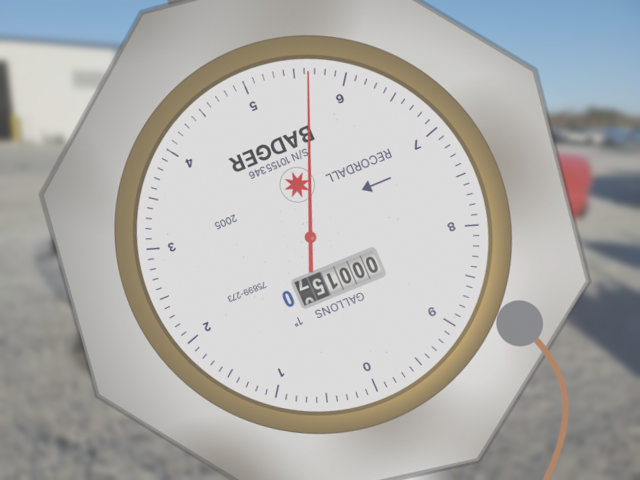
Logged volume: 1565.6 gal
